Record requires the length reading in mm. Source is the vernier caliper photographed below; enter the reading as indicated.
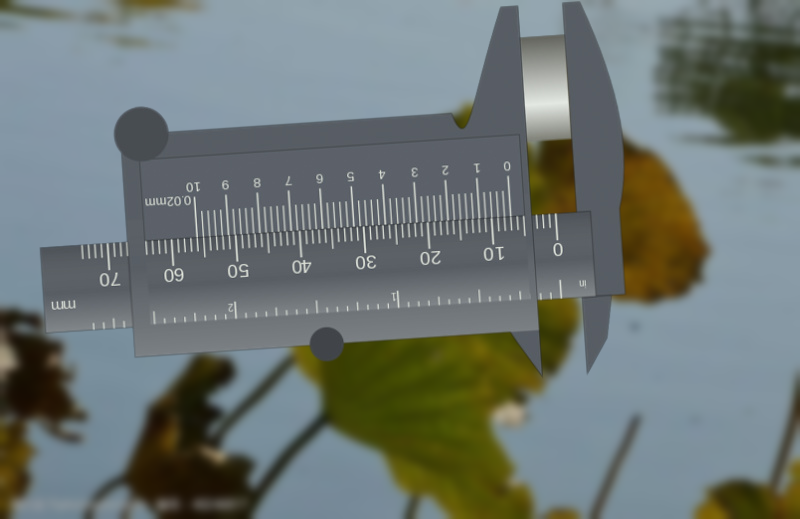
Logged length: 7.0 mm
